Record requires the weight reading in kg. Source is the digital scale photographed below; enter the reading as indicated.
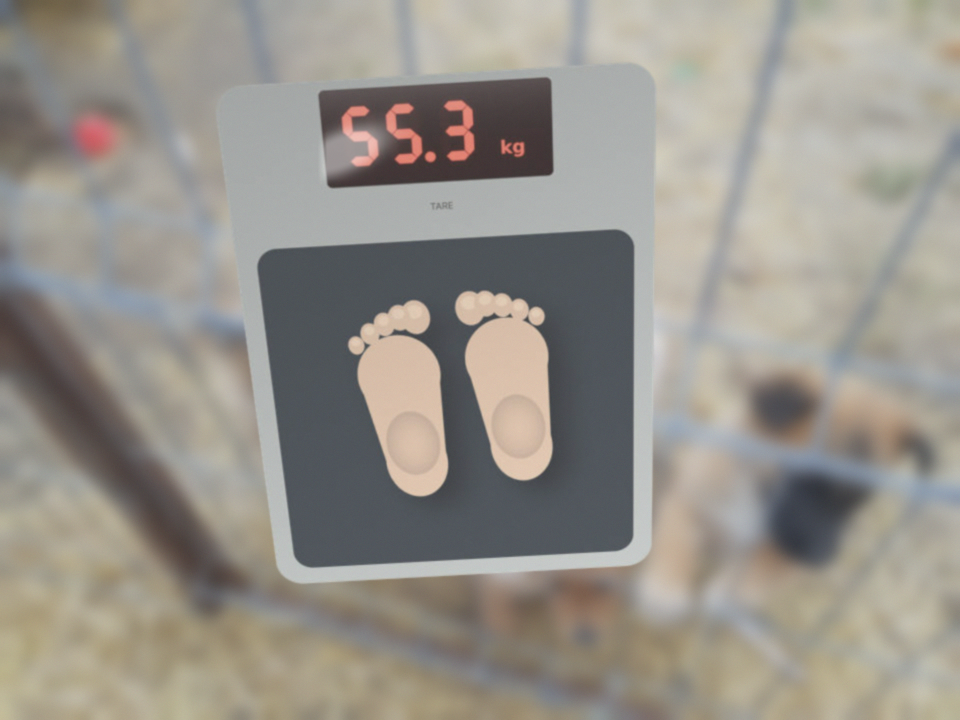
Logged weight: 55.3 kg
